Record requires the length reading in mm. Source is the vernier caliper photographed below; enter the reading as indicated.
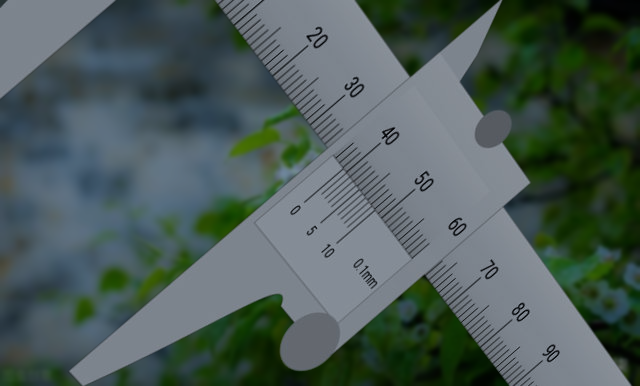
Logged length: 39.2 mm
